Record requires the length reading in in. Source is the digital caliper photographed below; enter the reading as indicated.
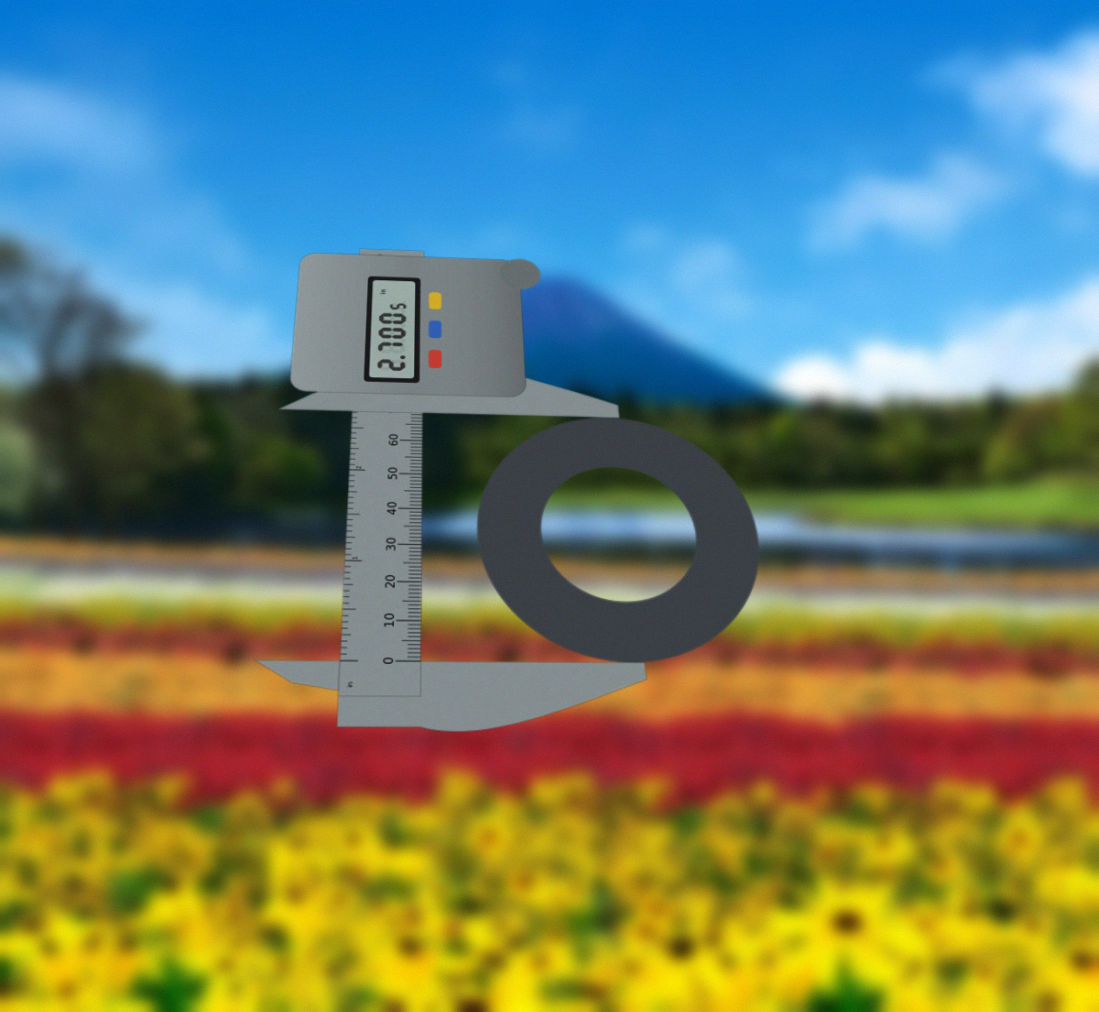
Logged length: 2.7005 in
